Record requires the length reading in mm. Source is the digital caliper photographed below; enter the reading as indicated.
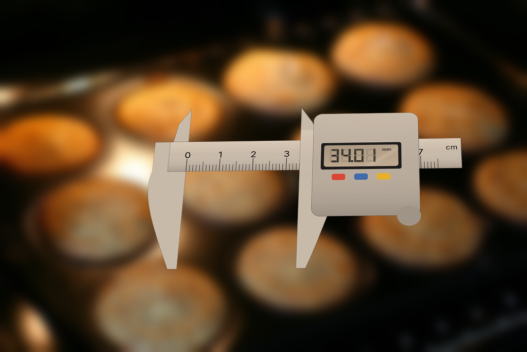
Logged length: 34.01 mm
